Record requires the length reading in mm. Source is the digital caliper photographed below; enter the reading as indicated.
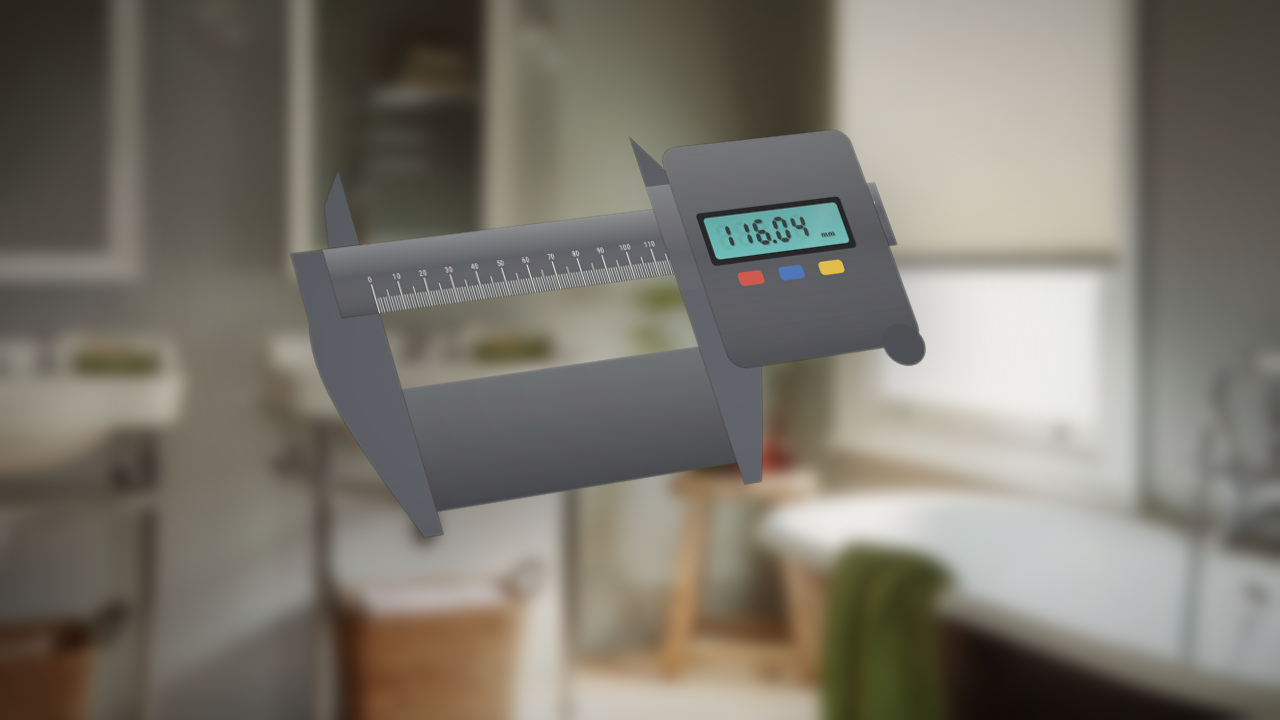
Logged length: 116.04 mm
